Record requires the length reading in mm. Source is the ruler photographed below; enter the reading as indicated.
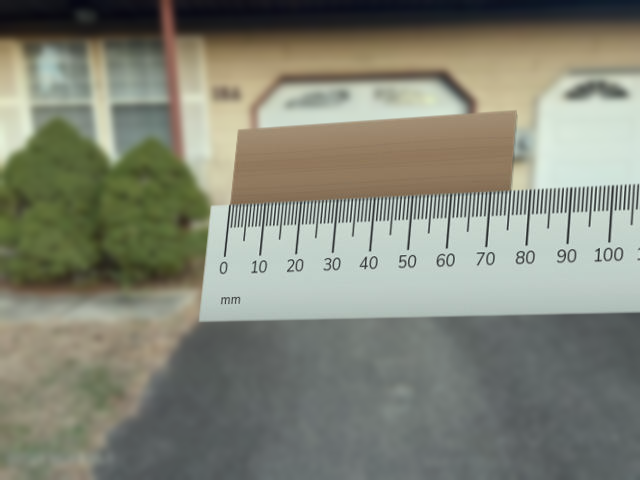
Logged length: 75 mm
